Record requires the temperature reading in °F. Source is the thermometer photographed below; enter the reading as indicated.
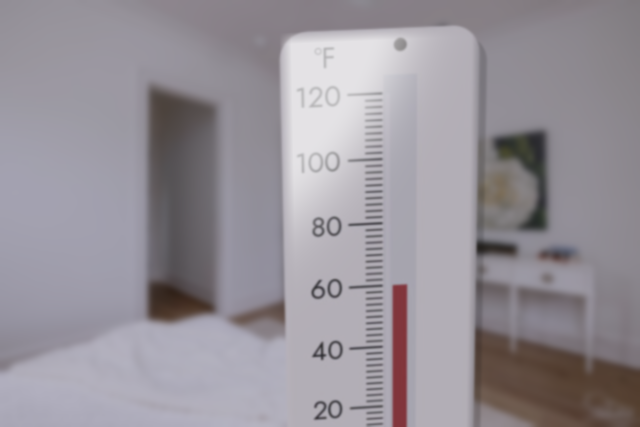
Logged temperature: 60 °F
